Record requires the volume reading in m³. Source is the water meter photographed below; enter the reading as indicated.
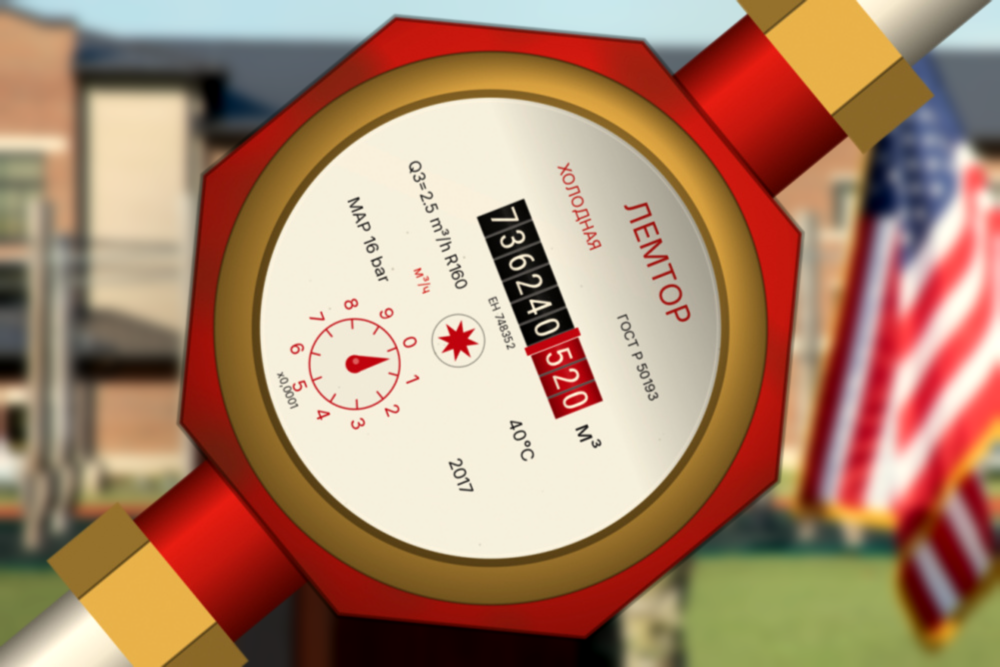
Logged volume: 736240.5200 m³
